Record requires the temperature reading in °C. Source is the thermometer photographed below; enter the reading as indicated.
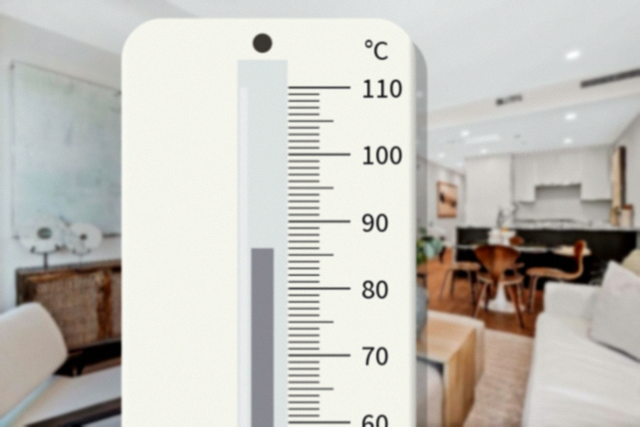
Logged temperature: 86 °C
